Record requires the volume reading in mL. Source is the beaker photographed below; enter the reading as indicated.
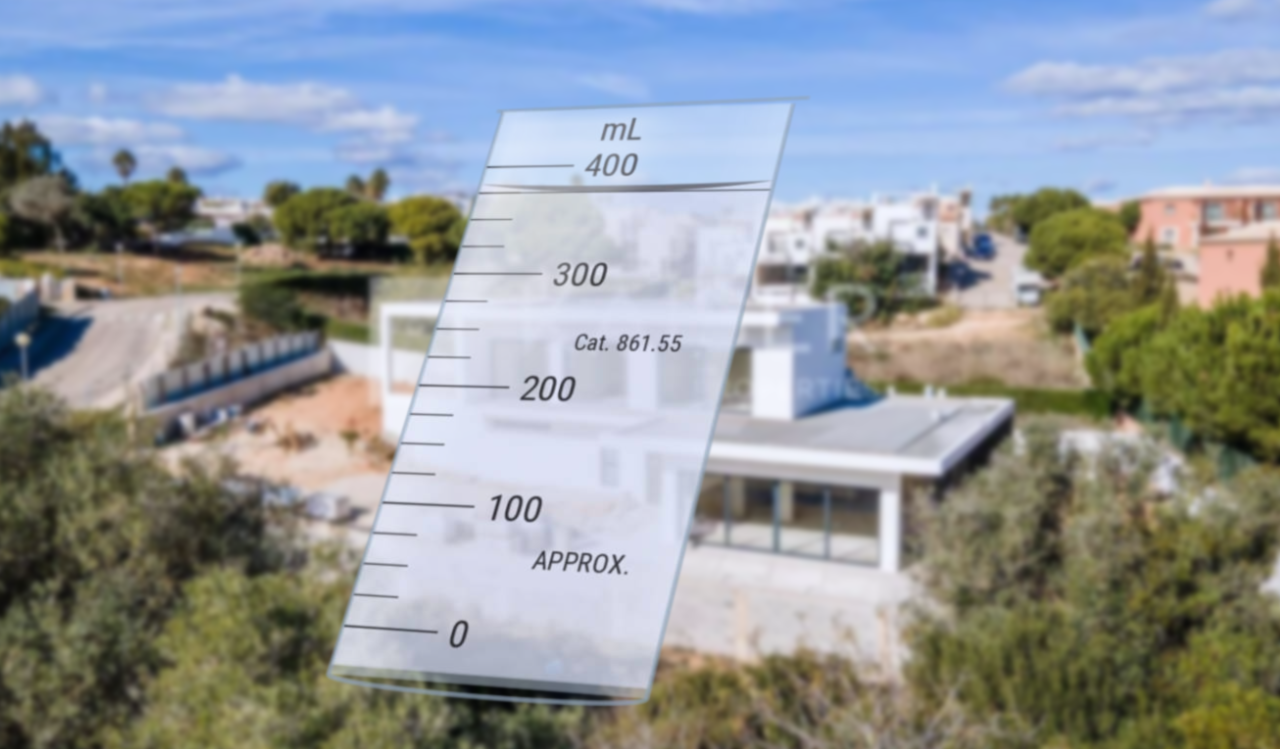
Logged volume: 375 mL
